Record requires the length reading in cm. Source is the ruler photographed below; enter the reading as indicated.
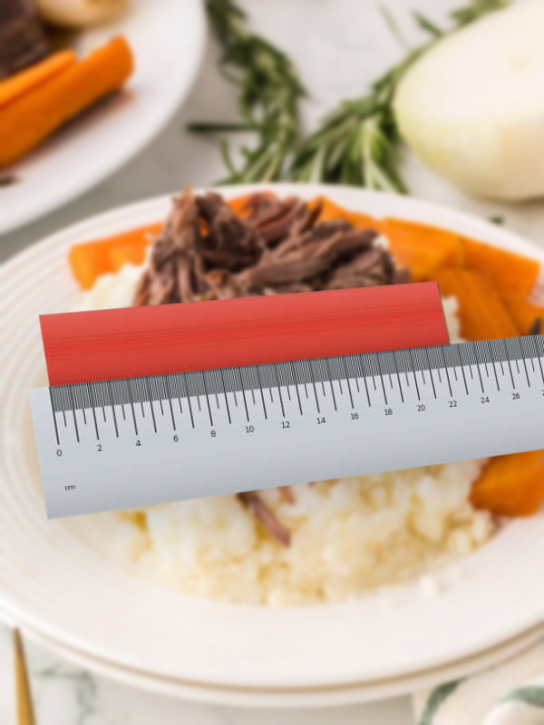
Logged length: 22.5 cm
